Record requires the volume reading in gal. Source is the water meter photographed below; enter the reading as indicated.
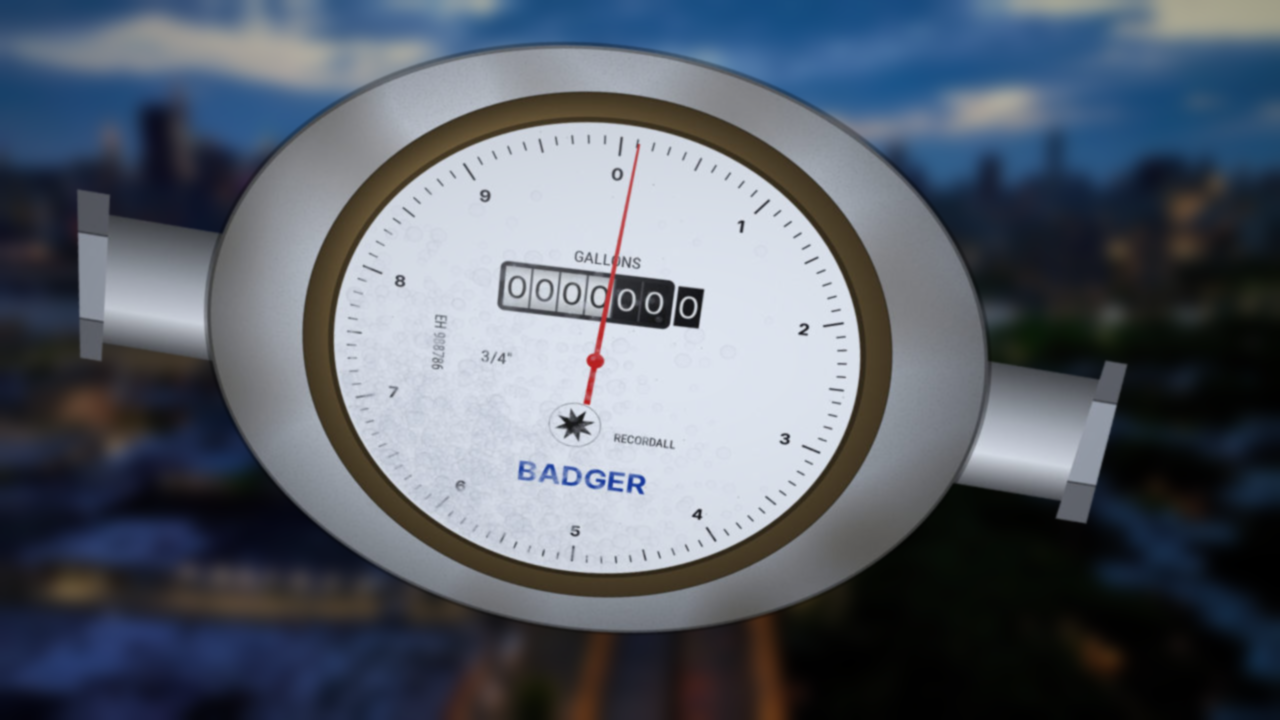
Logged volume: 0.1 gal
